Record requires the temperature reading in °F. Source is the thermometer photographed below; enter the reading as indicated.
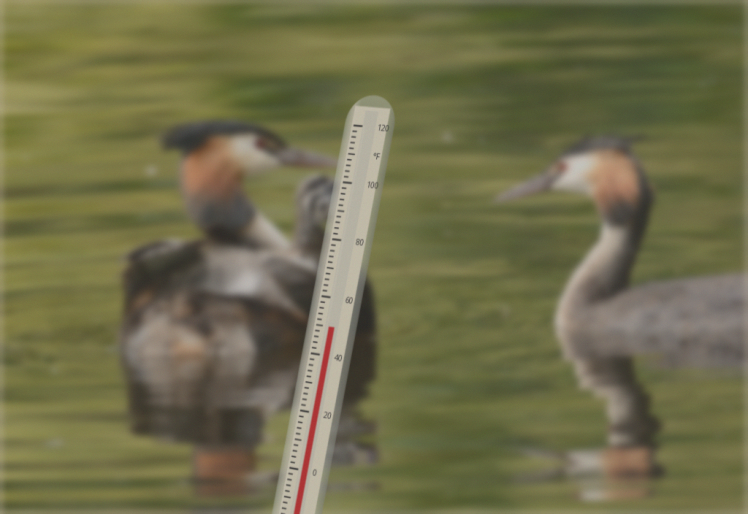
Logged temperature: 50 °F
